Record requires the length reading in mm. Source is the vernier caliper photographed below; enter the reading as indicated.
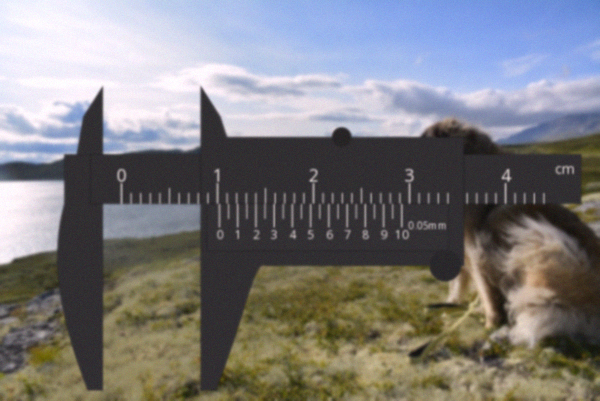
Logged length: 10.2 mm
